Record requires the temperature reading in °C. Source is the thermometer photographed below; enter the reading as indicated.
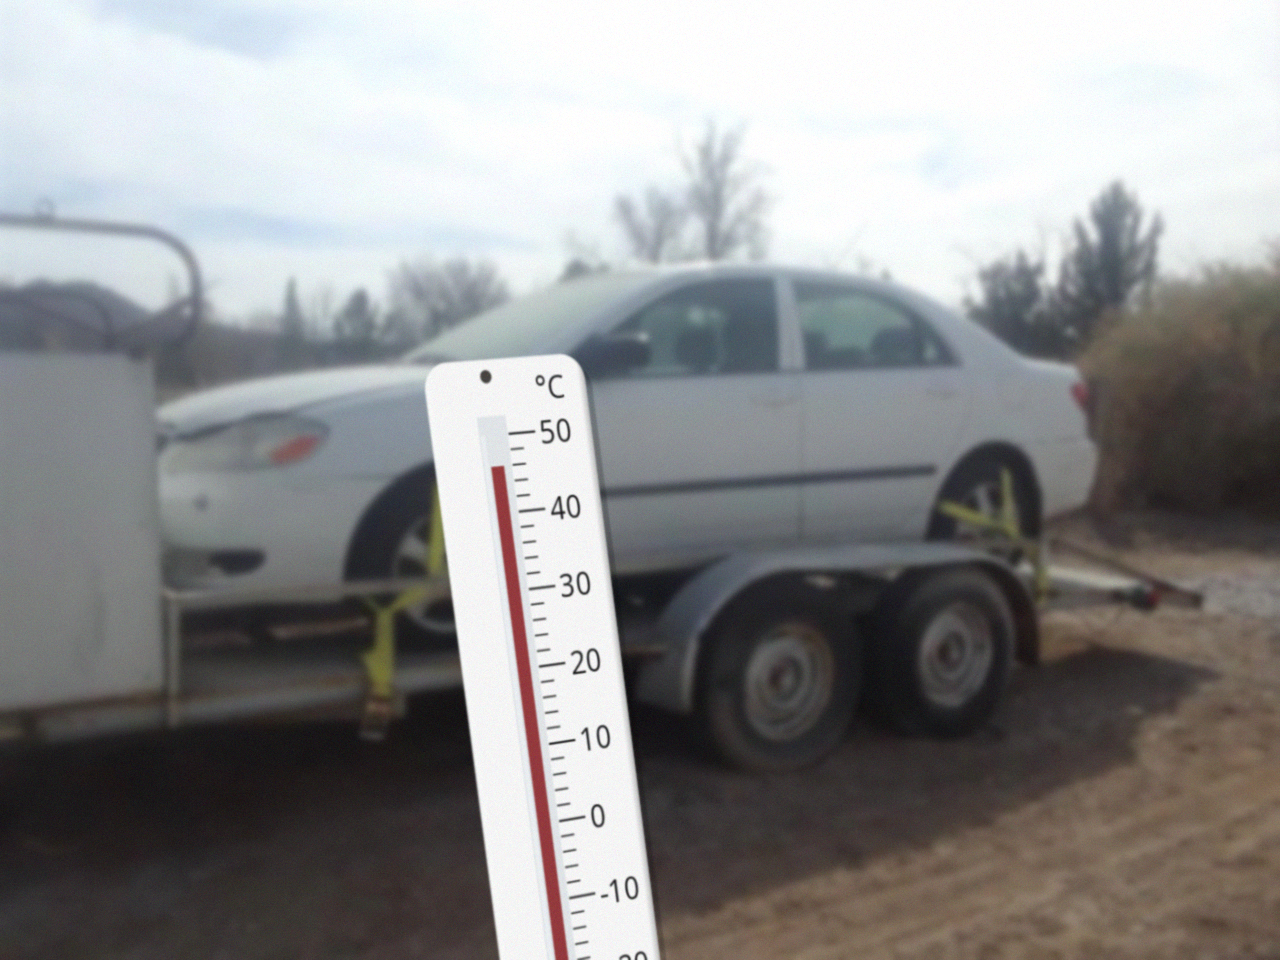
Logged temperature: 46 °C
